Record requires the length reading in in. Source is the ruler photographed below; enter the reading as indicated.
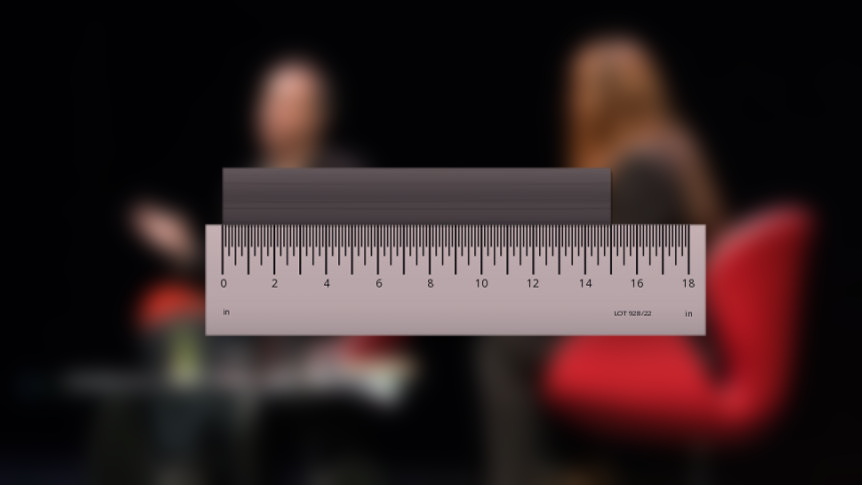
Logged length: 15 in
